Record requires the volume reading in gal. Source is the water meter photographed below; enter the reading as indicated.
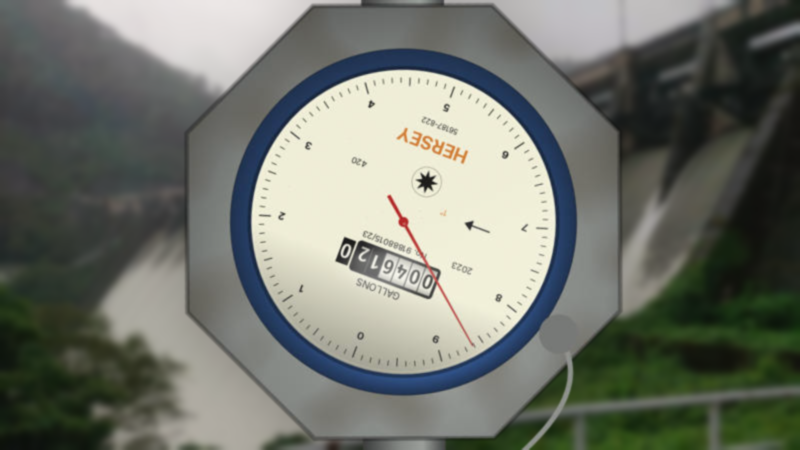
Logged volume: 46118.6 gal
